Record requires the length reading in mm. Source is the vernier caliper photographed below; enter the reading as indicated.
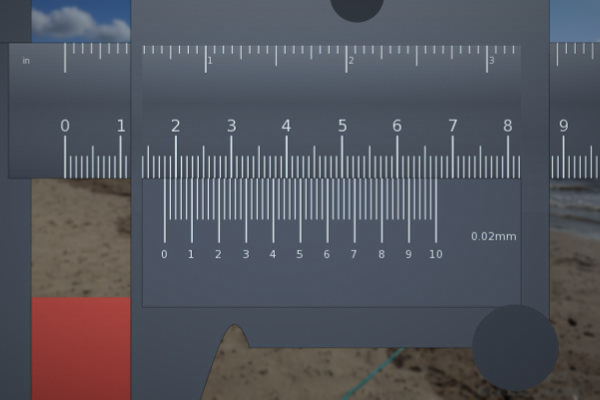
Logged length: 18.0 mm
